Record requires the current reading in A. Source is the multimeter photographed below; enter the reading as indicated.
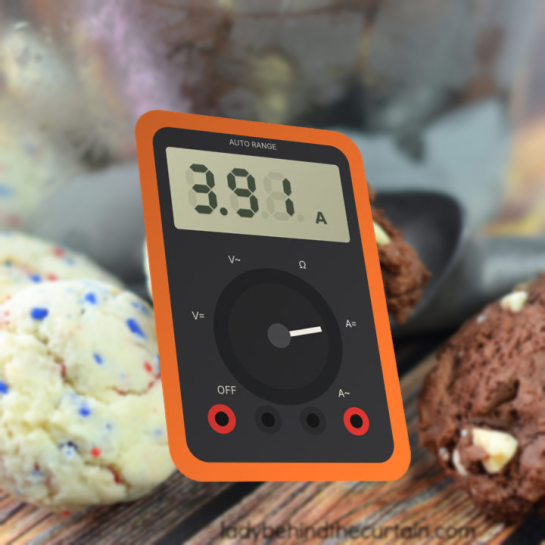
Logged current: 3.91 A
